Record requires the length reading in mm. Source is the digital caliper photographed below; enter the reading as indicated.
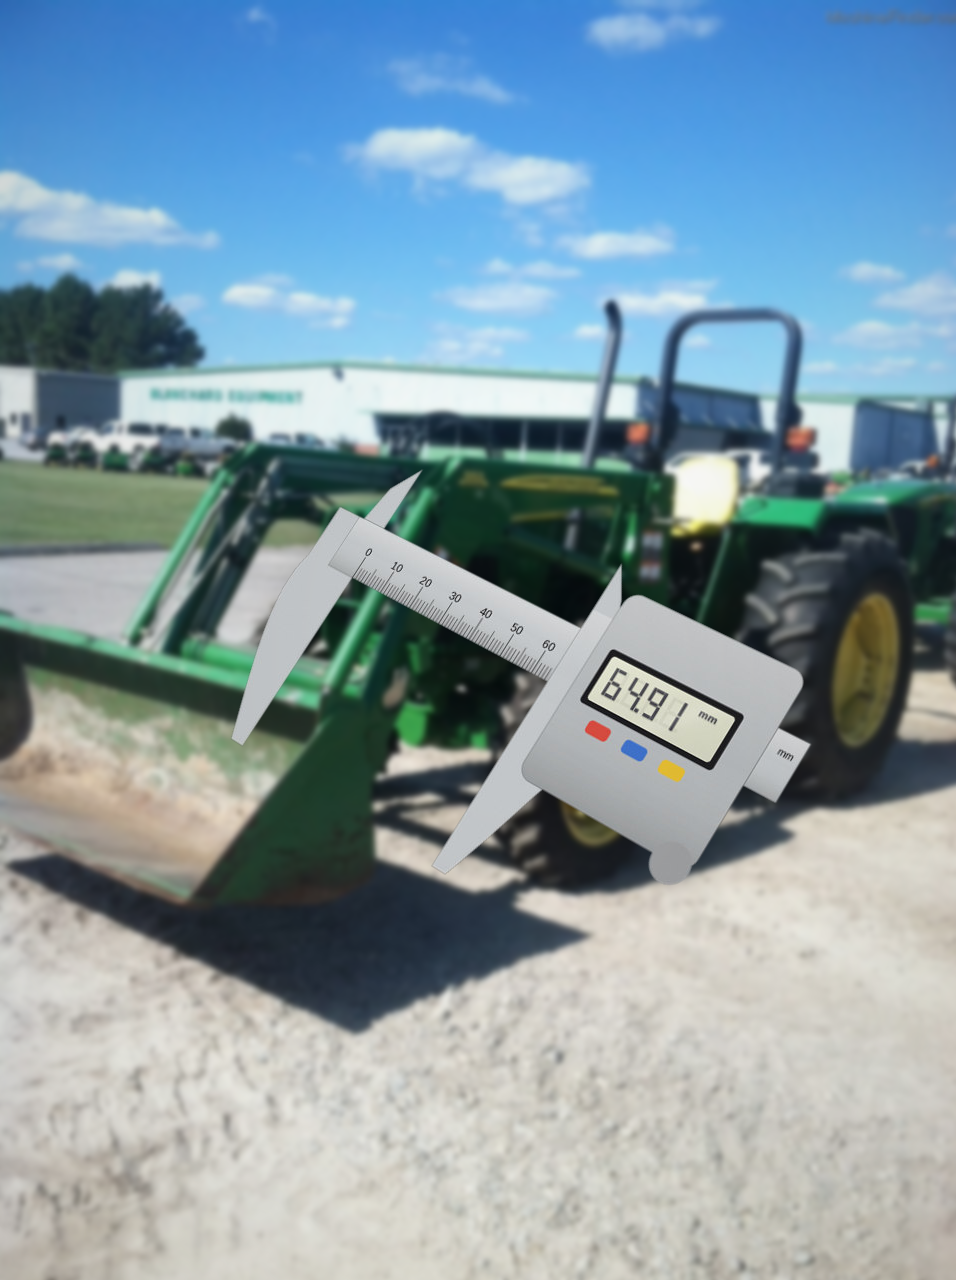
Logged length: 64.91 mm
